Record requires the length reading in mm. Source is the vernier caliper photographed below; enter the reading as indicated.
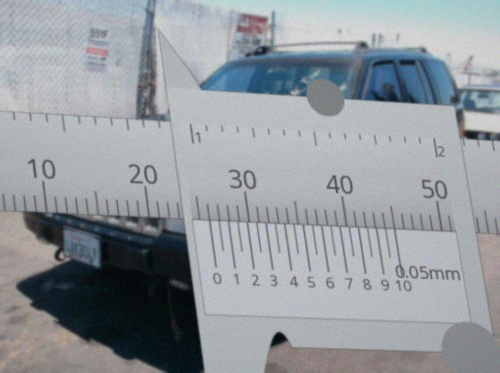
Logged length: 26.0 mm
